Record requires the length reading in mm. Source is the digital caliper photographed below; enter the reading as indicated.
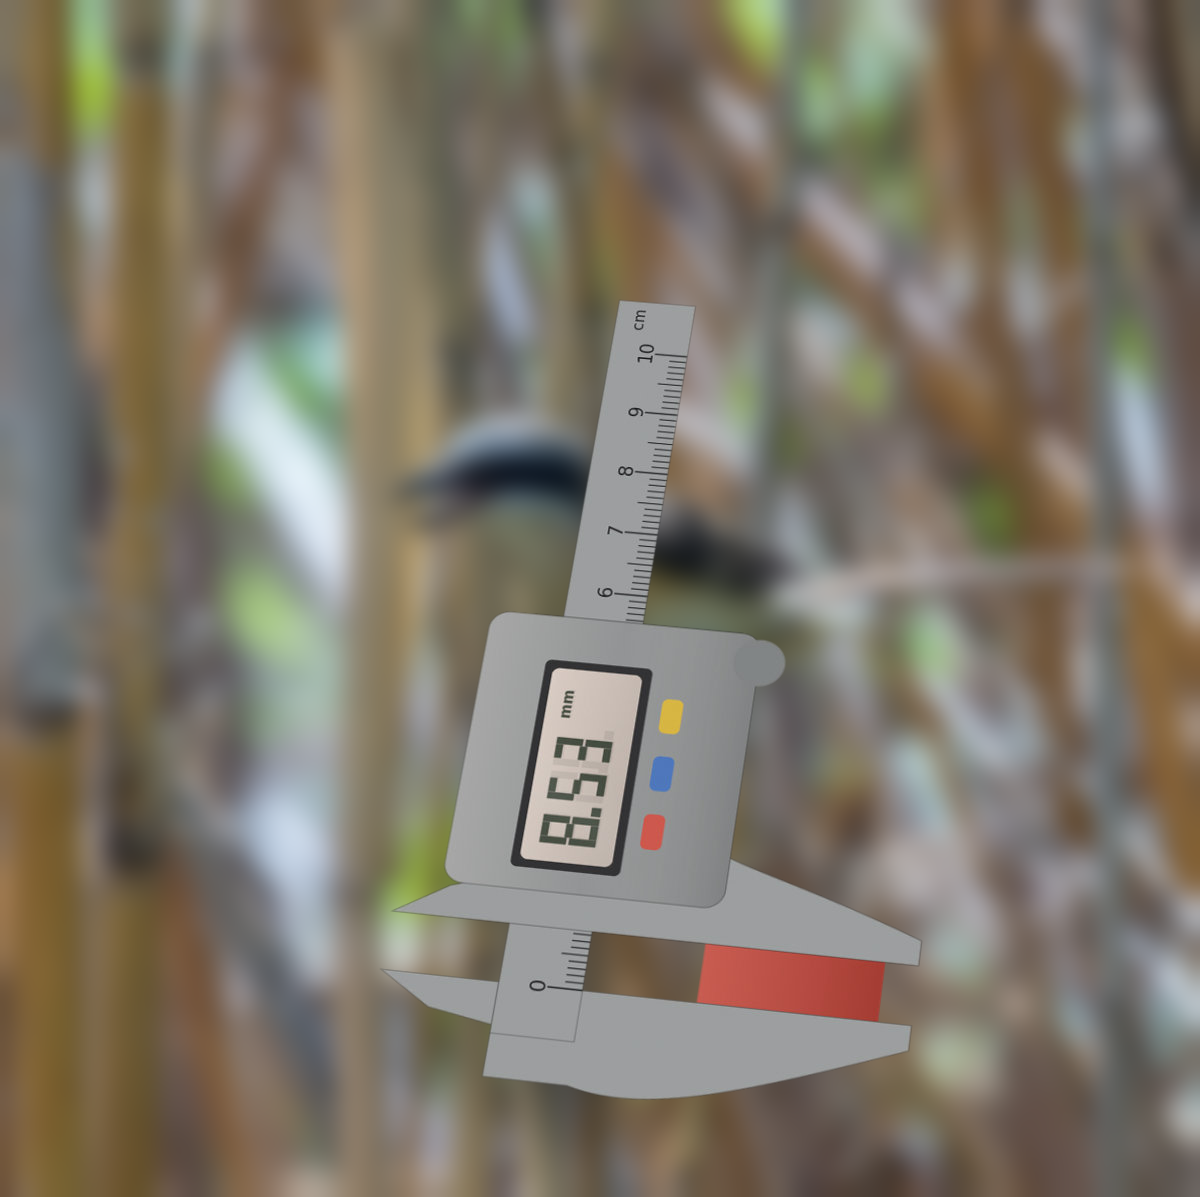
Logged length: 8.53 mm
